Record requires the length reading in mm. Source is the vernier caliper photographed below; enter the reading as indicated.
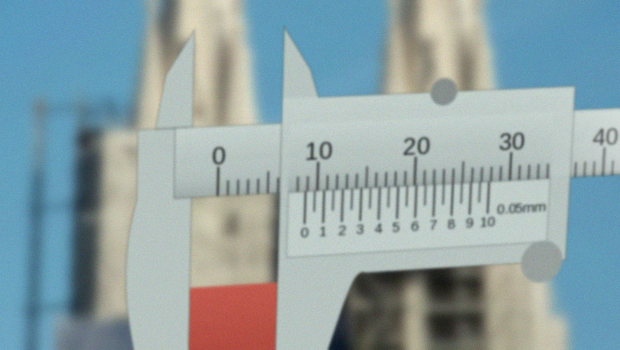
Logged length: 8.8 mm
